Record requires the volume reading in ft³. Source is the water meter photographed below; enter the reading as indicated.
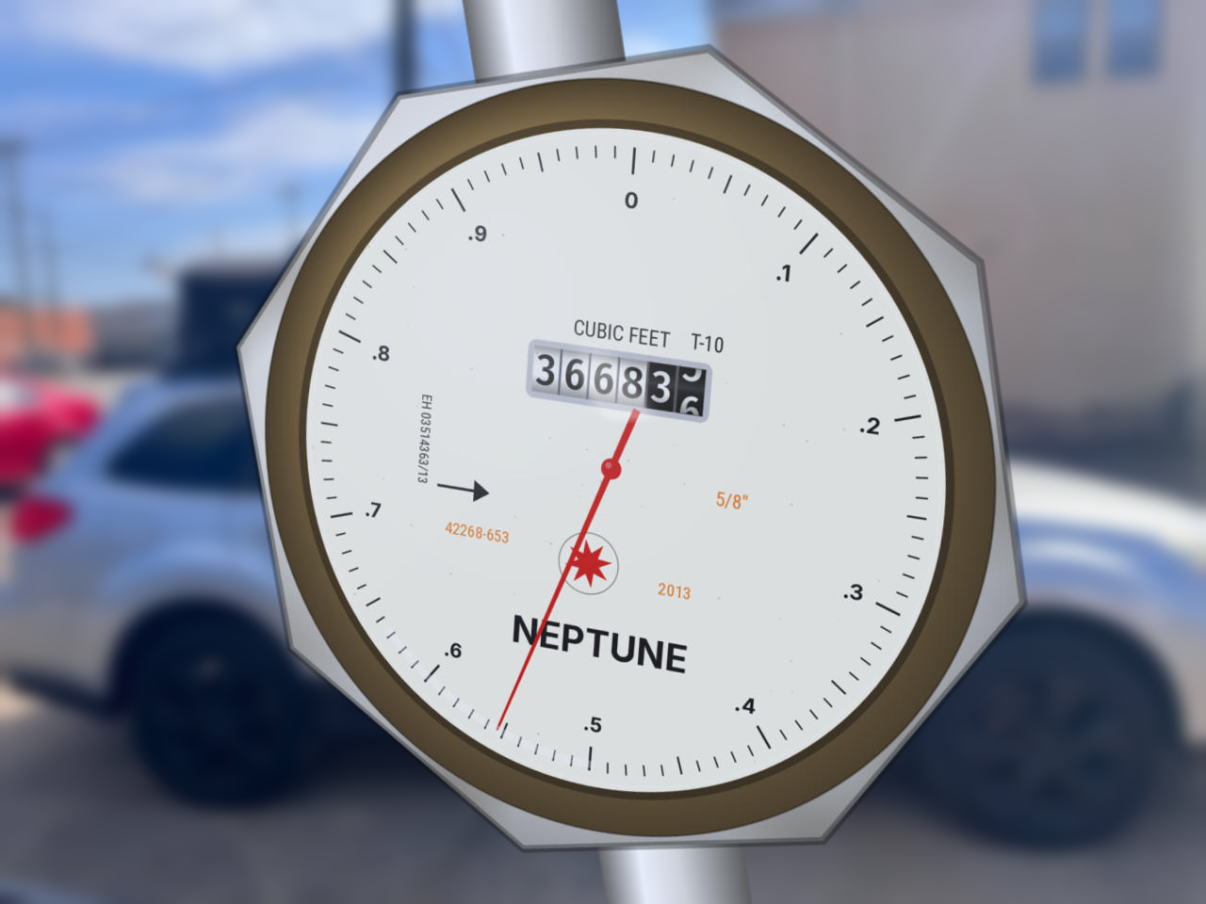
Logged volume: 366835.55 ft³
